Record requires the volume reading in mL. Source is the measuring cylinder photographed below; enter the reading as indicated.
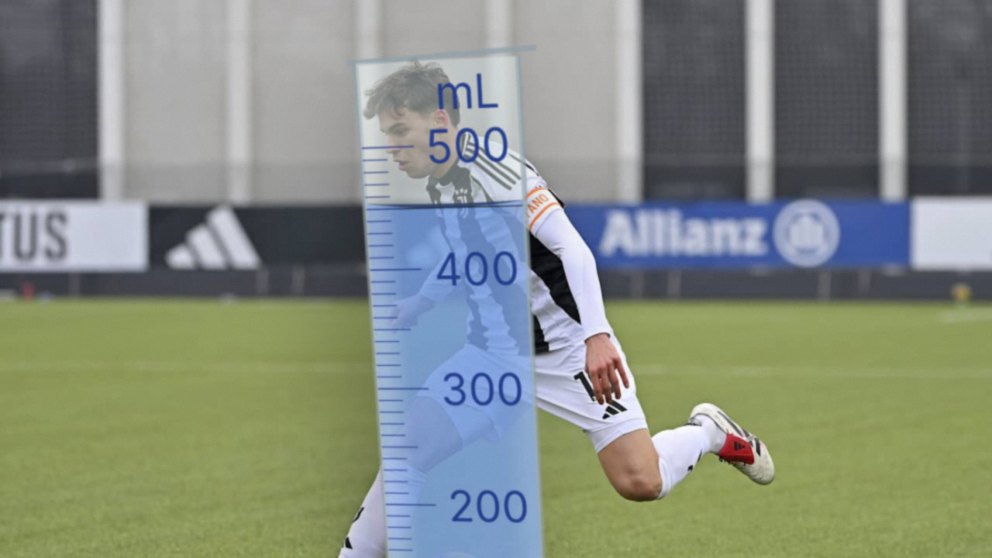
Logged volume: 450 mL
